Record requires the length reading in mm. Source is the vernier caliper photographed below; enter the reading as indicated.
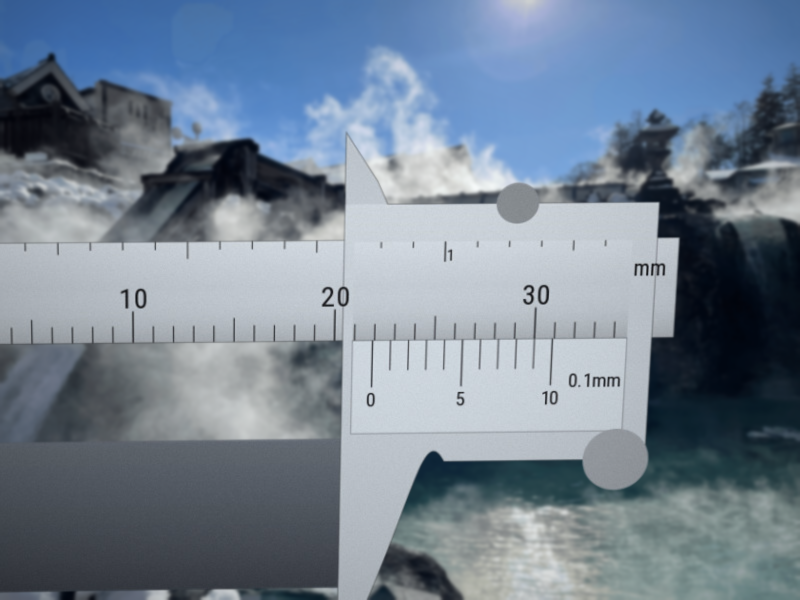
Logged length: 21.9 mm
